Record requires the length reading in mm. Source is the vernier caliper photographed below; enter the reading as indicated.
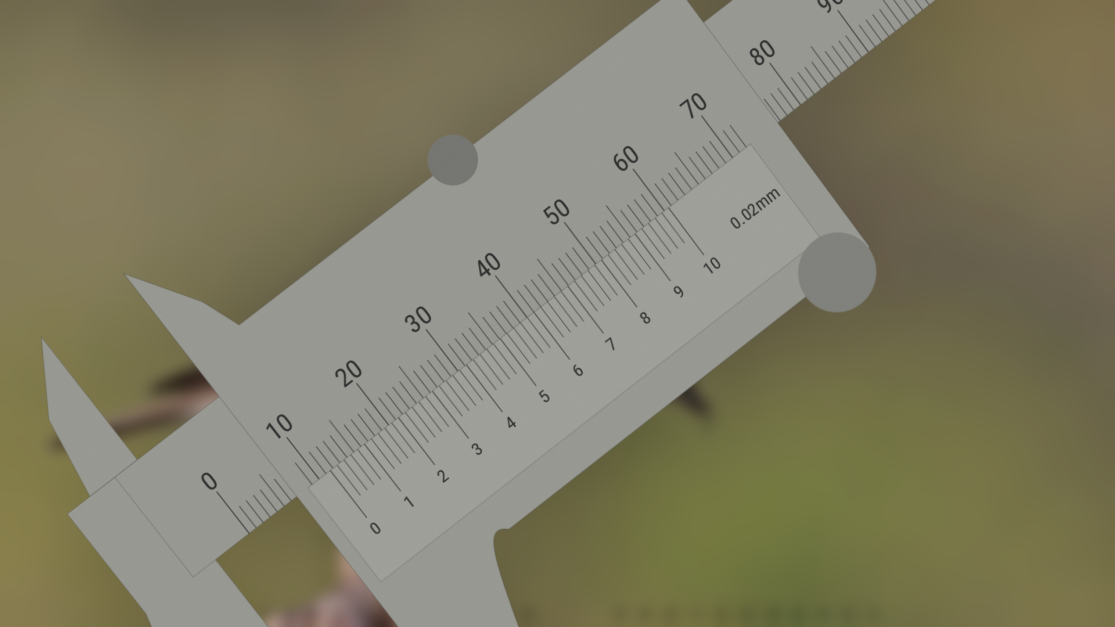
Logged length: 11.6 mm
